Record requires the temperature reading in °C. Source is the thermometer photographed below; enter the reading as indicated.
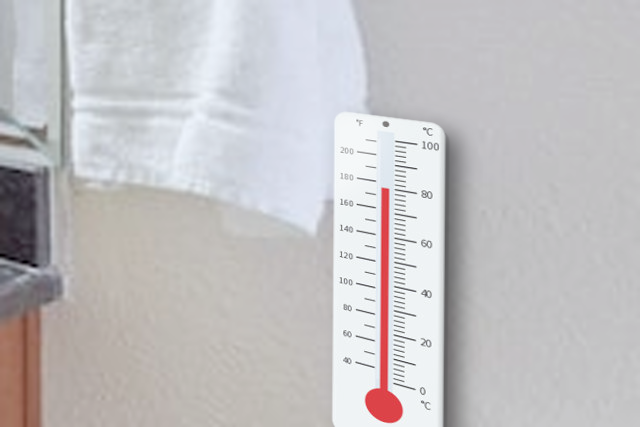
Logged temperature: 80 °C
